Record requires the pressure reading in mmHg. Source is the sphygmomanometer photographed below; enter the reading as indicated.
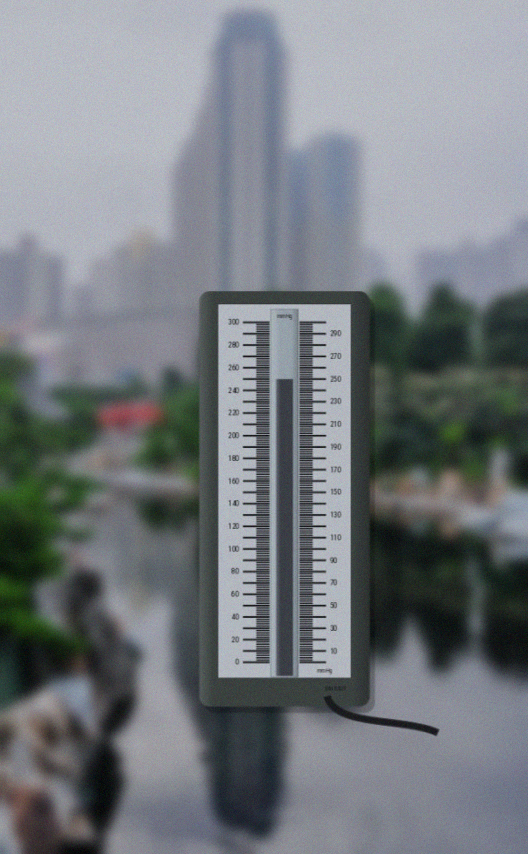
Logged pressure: 250 mmHg
